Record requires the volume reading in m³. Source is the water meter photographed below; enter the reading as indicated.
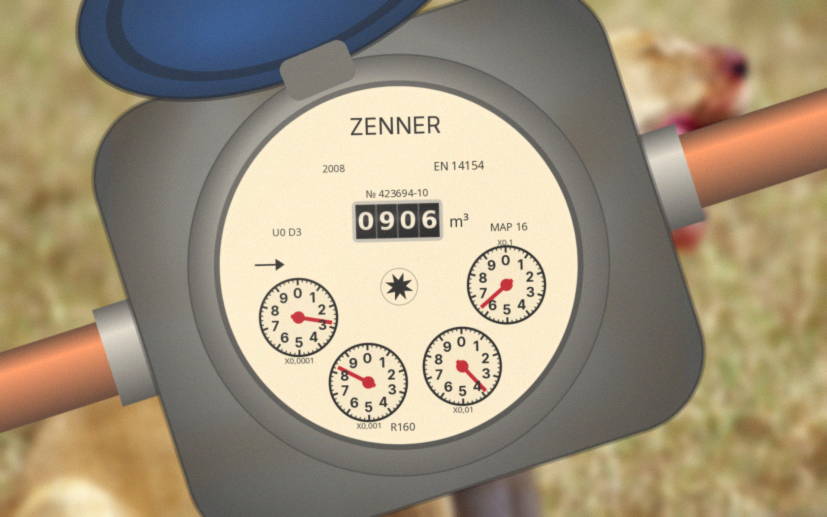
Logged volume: 906.6382 m³
